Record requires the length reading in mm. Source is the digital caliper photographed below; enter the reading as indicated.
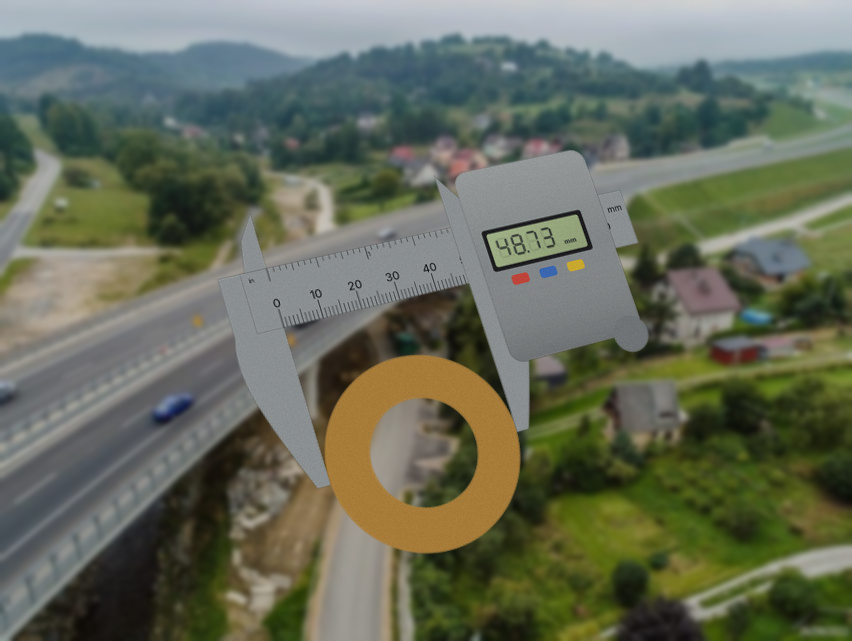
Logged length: 48.73 mm
